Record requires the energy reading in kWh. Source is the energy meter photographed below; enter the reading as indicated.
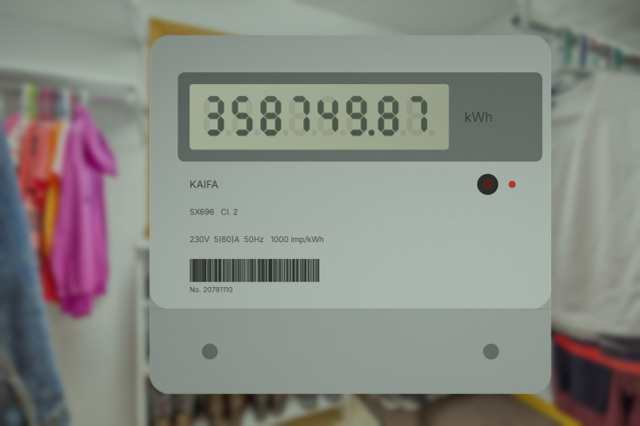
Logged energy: 358749.87 kWh
